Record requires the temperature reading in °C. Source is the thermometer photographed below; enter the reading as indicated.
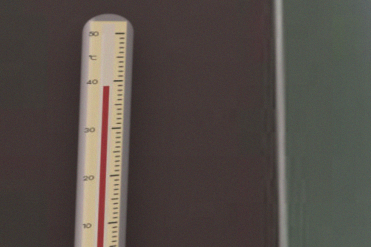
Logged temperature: 39 °C
